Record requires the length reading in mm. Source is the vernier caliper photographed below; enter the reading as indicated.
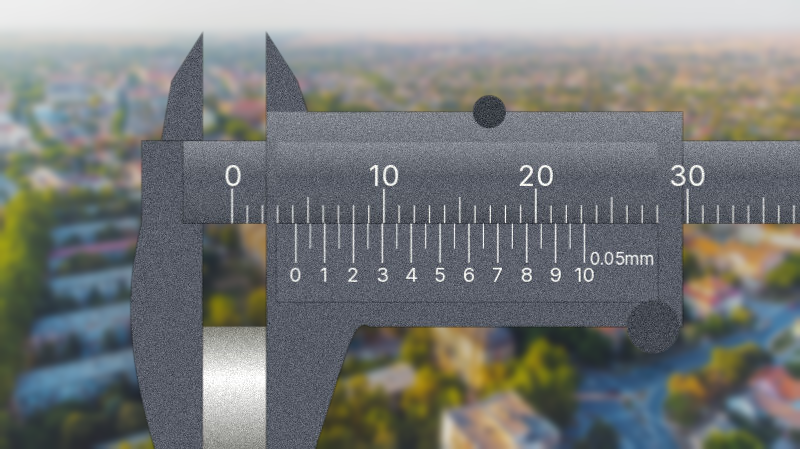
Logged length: 4.2 mm
